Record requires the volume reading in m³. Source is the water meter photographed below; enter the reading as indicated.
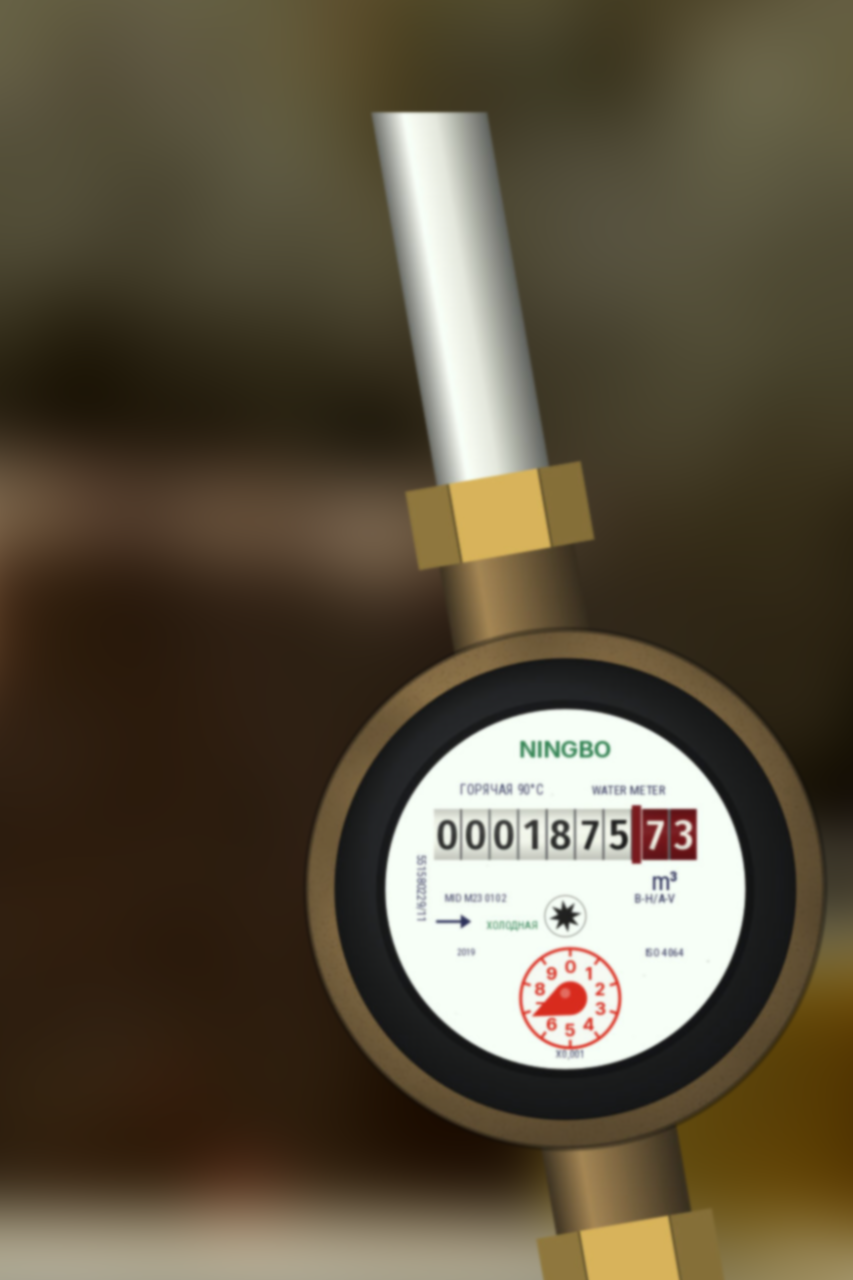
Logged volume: 1875.736 m³
